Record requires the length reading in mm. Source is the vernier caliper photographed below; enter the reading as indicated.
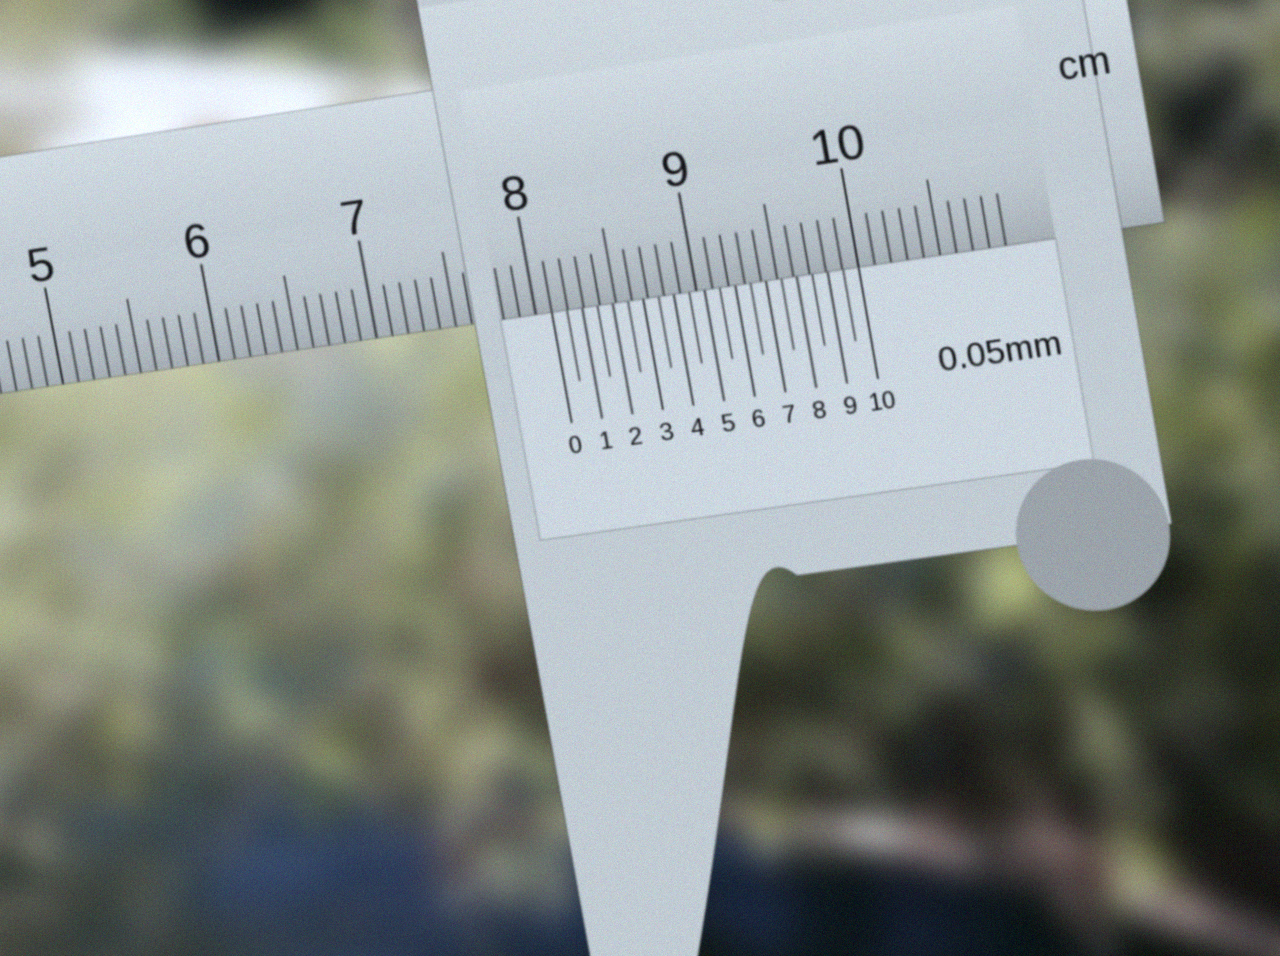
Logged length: 81.0 mm
